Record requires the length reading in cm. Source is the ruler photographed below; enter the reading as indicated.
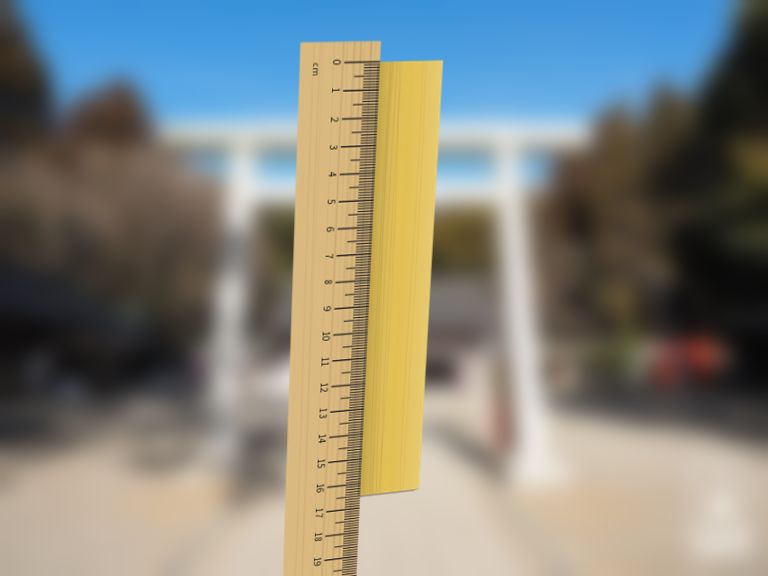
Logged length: 16.5 cm
